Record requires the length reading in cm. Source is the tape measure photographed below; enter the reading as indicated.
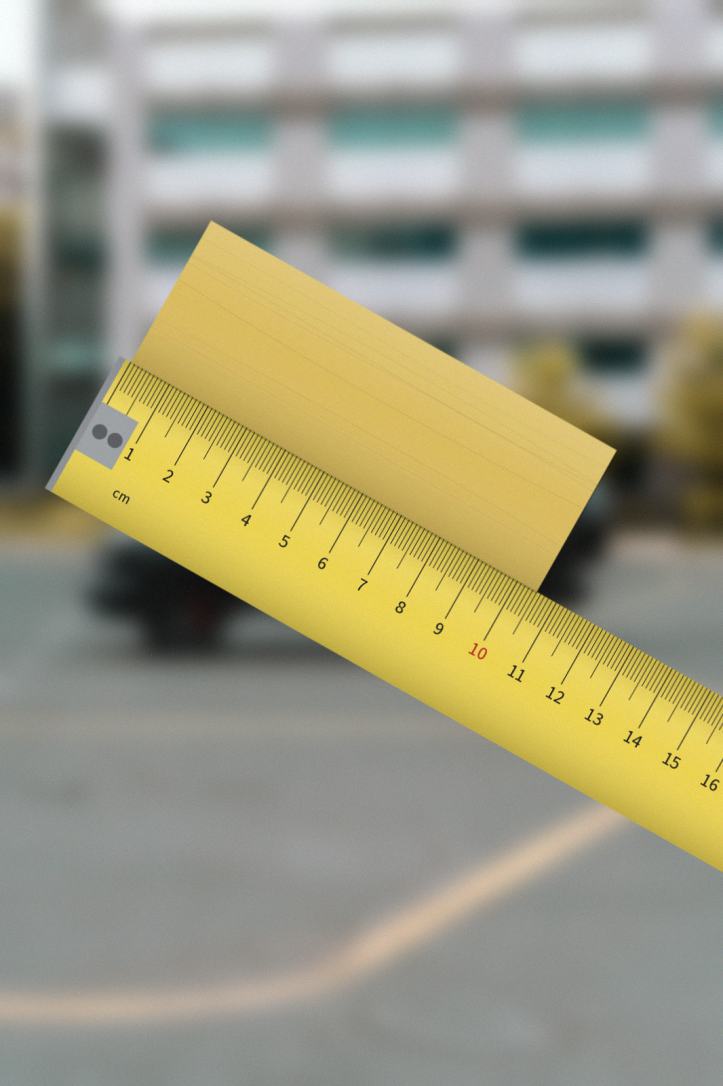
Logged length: 10.5 cm
